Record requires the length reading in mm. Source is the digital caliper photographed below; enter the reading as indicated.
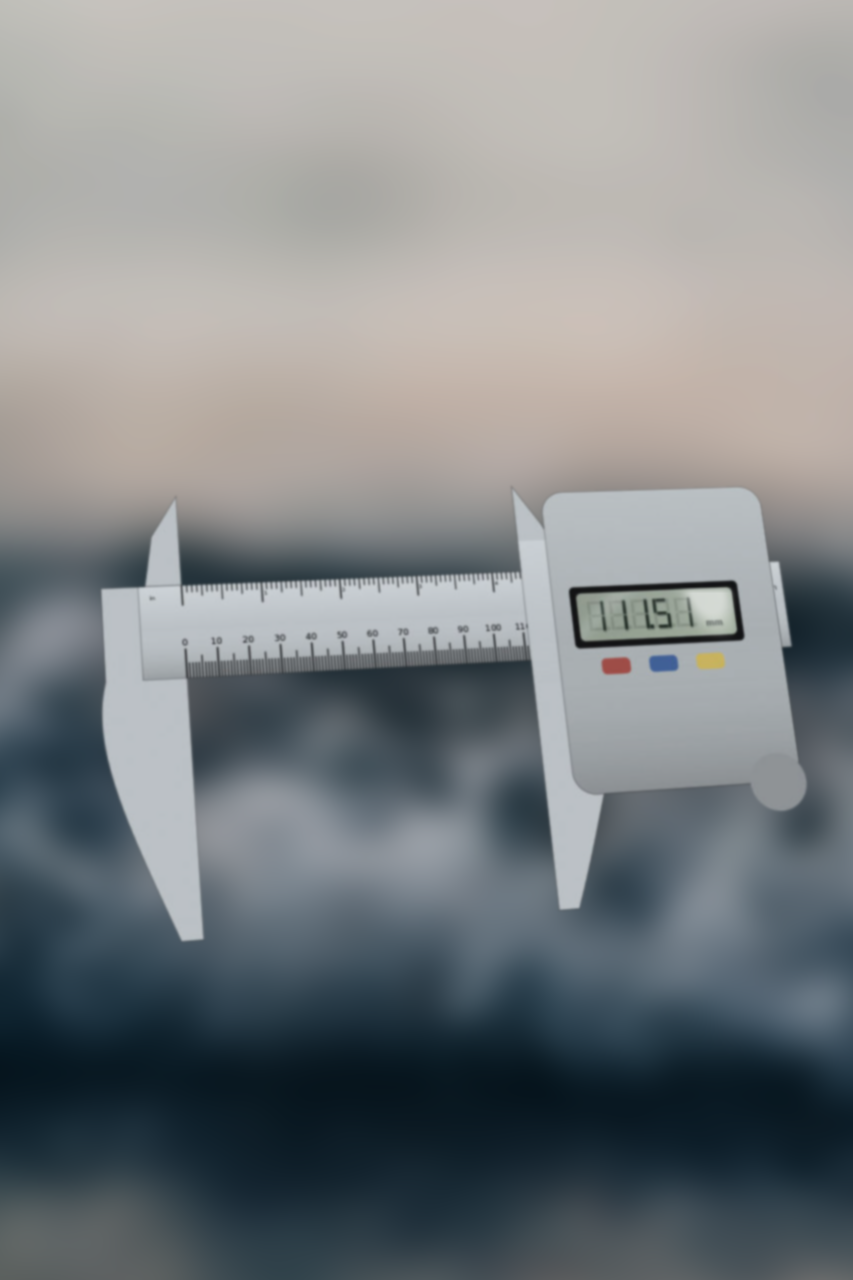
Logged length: 111.51 mm
